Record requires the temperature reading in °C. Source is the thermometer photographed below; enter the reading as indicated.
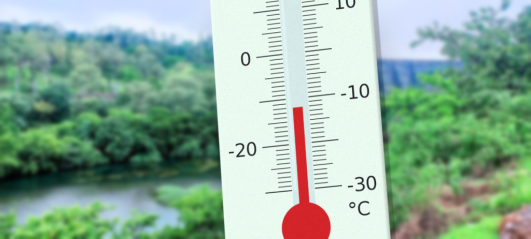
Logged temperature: -12 °C
